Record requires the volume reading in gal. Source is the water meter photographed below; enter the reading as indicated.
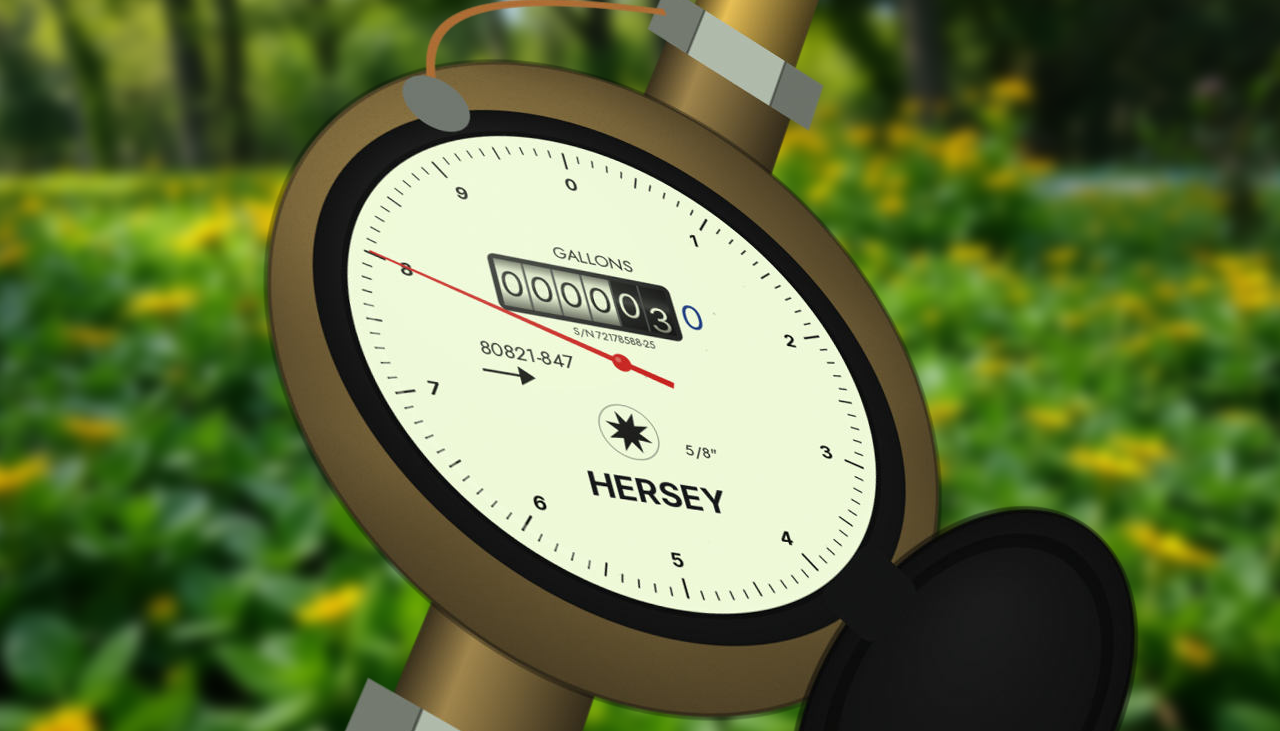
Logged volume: 28.0 gal
